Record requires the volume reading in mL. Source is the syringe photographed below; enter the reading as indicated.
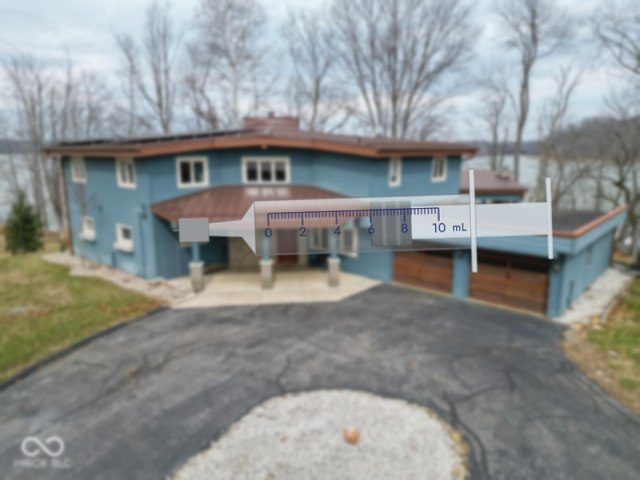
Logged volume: 6 mL
